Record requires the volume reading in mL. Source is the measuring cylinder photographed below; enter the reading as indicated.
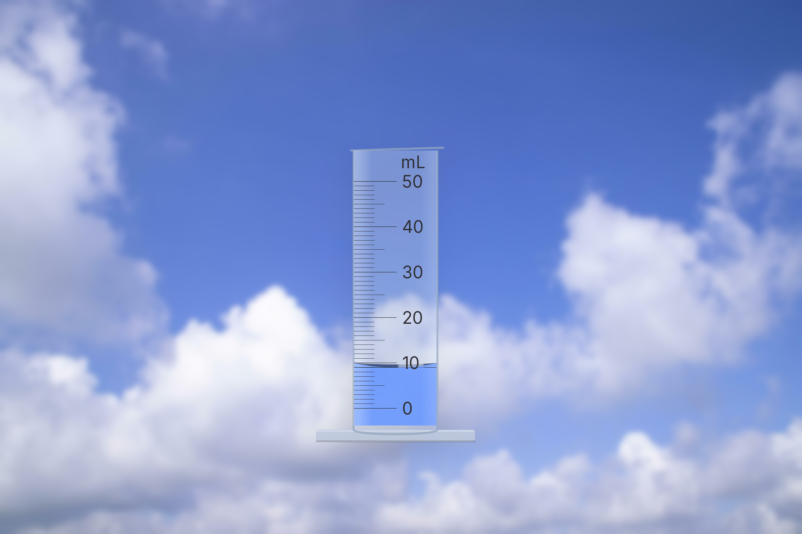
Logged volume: 9 mL
